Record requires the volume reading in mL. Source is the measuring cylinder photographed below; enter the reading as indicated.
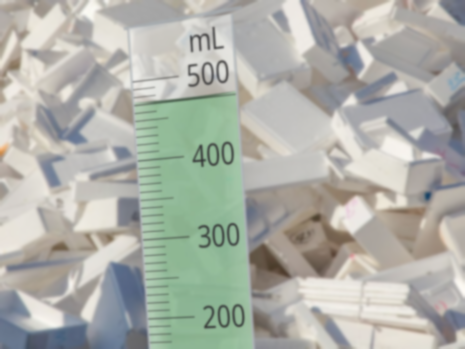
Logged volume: 470 mL
